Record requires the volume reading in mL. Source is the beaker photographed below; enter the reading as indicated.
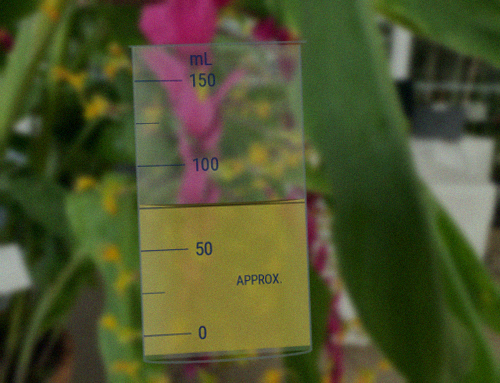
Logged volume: 75 mL
